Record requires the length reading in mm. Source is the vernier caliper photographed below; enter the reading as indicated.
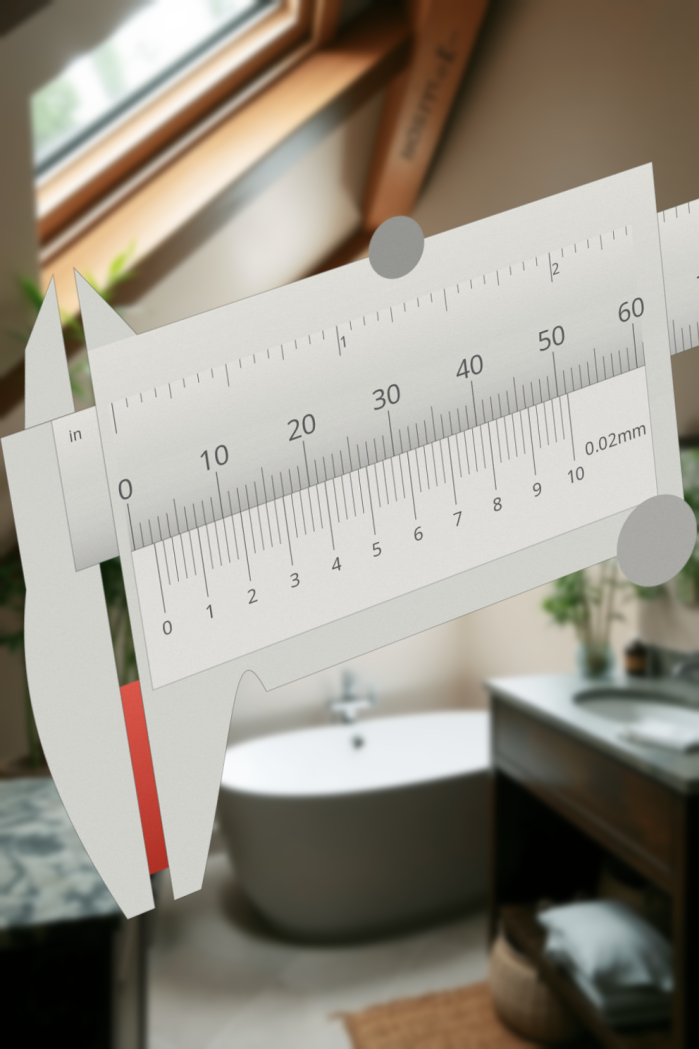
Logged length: 2.2 mm
